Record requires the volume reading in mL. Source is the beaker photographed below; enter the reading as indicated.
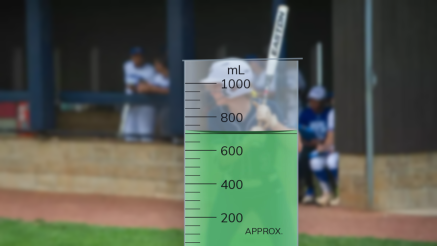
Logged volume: 700 mL
